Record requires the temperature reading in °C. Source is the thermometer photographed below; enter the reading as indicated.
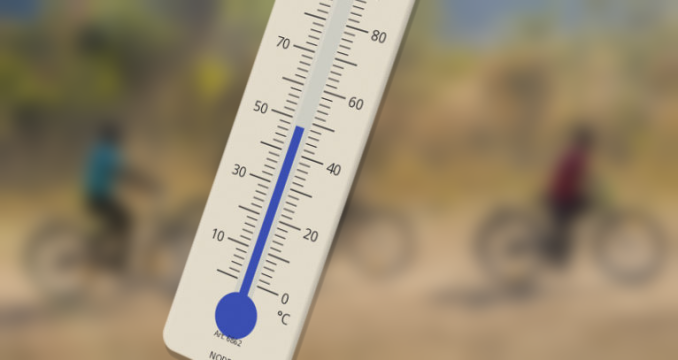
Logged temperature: 48 °C
